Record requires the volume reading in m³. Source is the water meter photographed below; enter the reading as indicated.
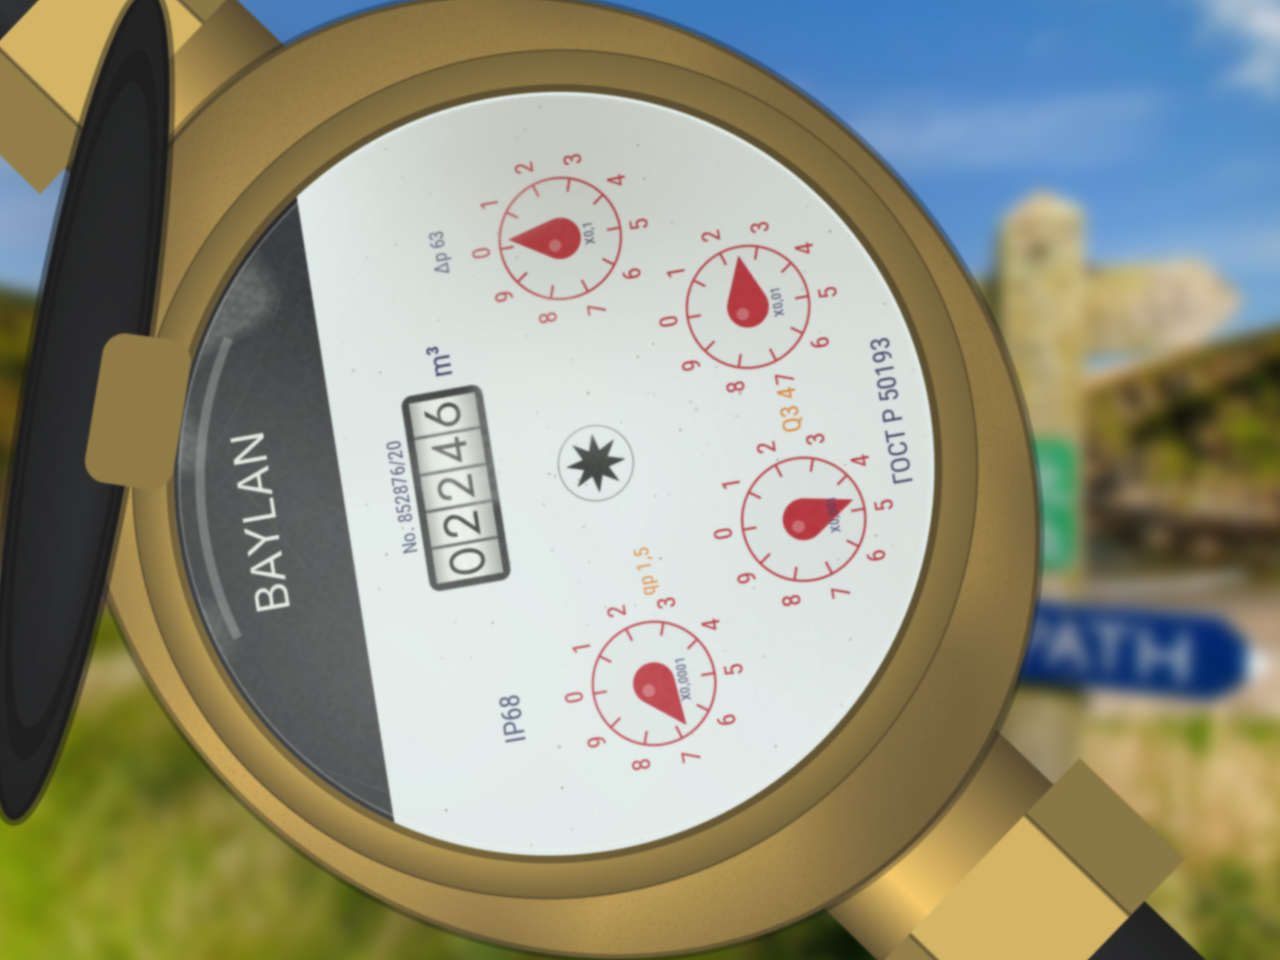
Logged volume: 2246.0246 m³
